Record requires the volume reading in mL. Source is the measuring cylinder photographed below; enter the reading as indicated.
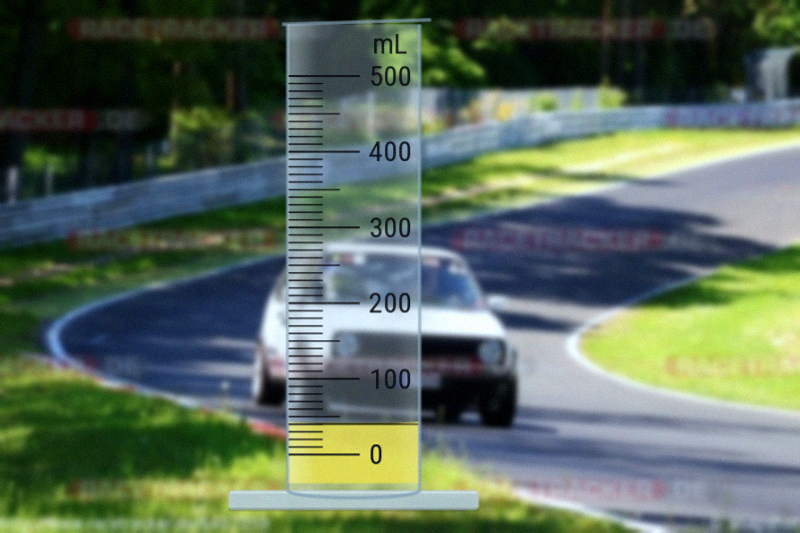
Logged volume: 40 mL
